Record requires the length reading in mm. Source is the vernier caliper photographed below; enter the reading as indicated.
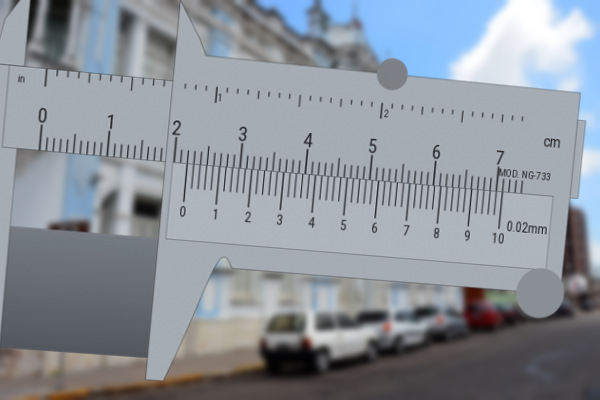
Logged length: 22.0 mm
